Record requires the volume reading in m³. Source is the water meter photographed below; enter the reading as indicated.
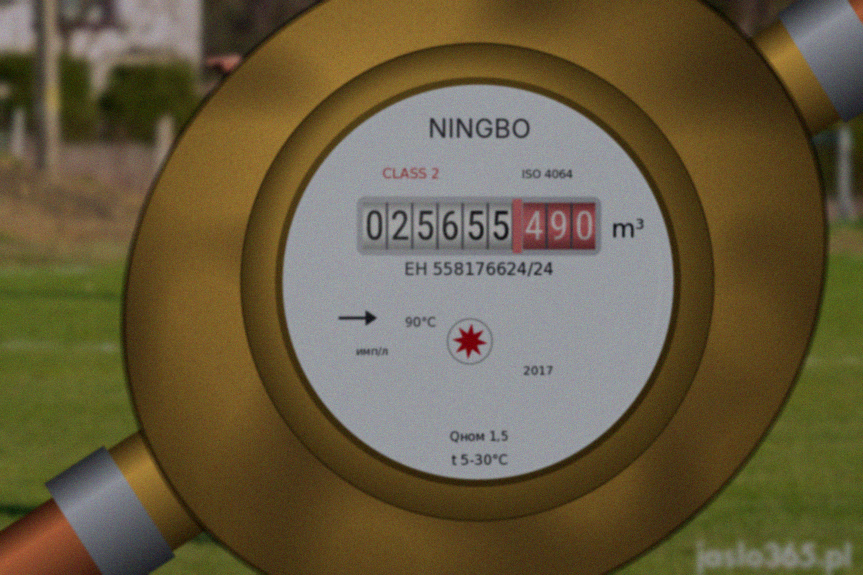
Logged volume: 25655.490 m³
